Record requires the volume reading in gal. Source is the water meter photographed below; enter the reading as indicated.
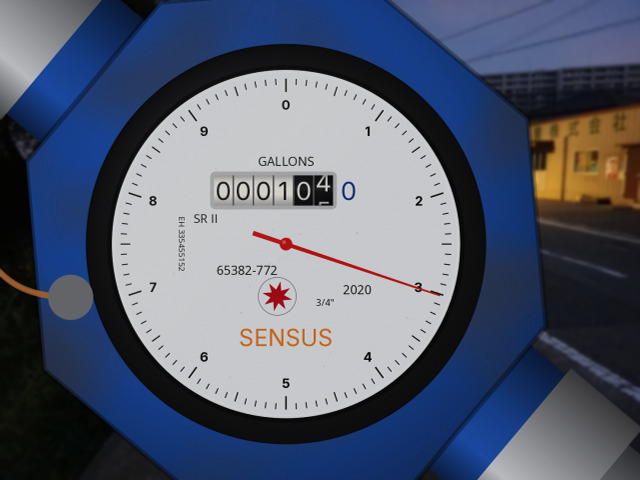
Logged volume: 1043.0 gal
